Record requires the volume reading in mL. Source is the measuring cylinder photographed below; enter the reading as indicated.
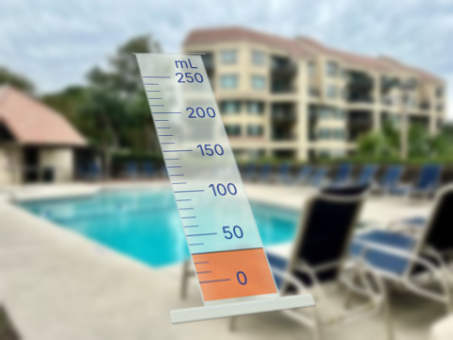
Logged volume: 30 mL
